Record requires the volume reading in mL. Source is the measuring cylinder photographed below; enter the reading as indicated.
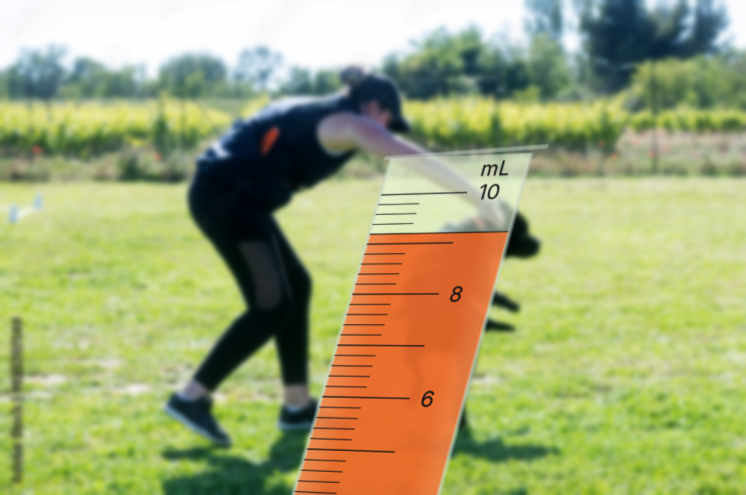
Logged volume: 9.2 mL
